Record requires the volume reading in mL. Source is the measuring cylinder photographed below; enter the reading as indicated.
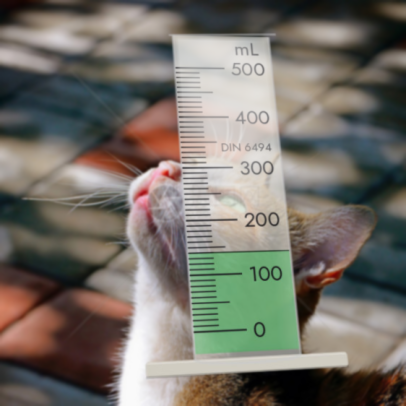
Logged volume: 140 mL
